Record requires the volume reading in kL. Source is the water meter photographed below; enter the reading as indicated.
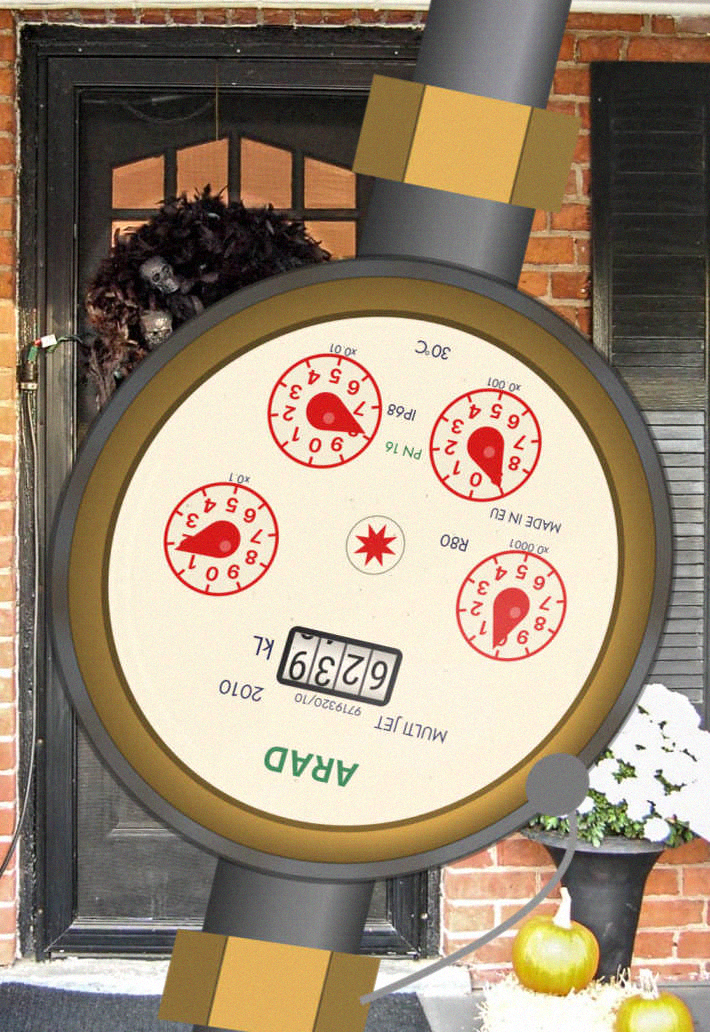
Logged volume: 6239.1790 kL
